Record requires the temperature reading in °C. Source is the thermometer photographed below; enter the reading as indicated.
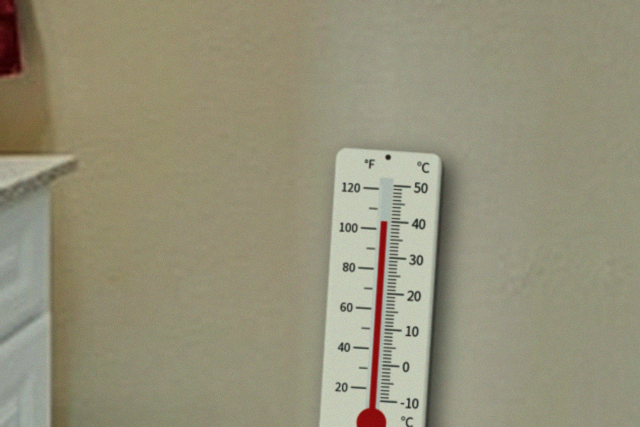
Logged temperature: 40 °C
